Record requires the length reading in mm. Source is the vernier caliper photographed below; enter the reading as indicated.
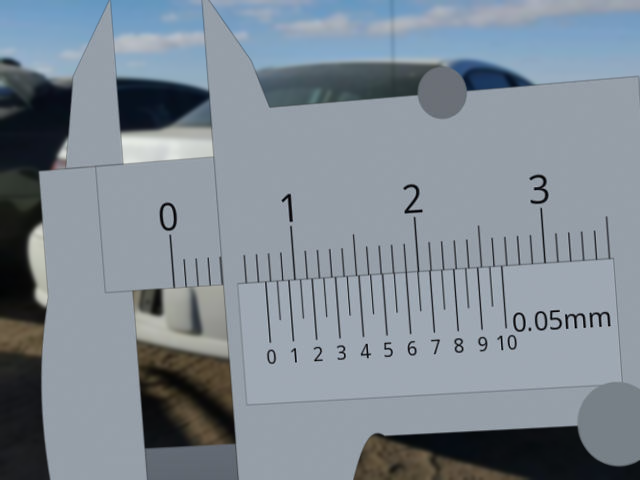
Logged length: 7.6 mm
